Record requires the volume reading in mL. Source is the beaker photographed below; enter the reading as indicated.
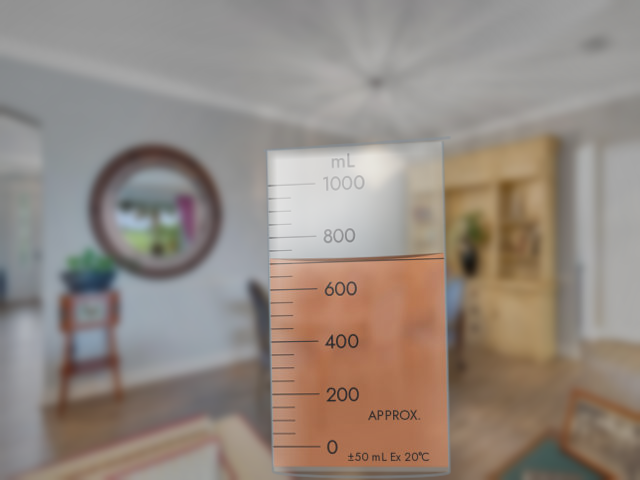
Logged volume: 700 mL
